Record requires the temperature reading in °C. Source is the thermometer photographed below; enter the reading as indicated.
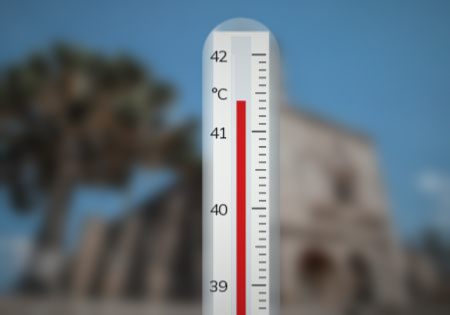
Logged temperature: 41.4 °C
